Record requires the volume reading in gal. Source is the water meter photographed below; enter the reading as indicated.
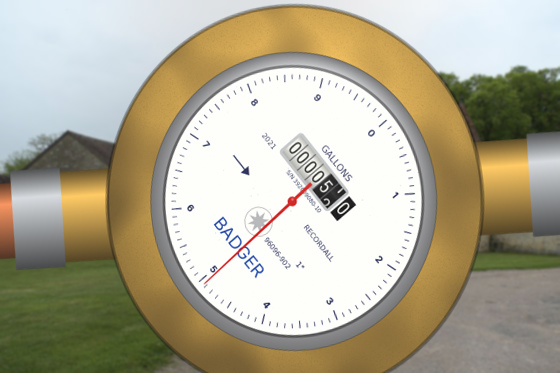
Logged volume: 514.9 gal
